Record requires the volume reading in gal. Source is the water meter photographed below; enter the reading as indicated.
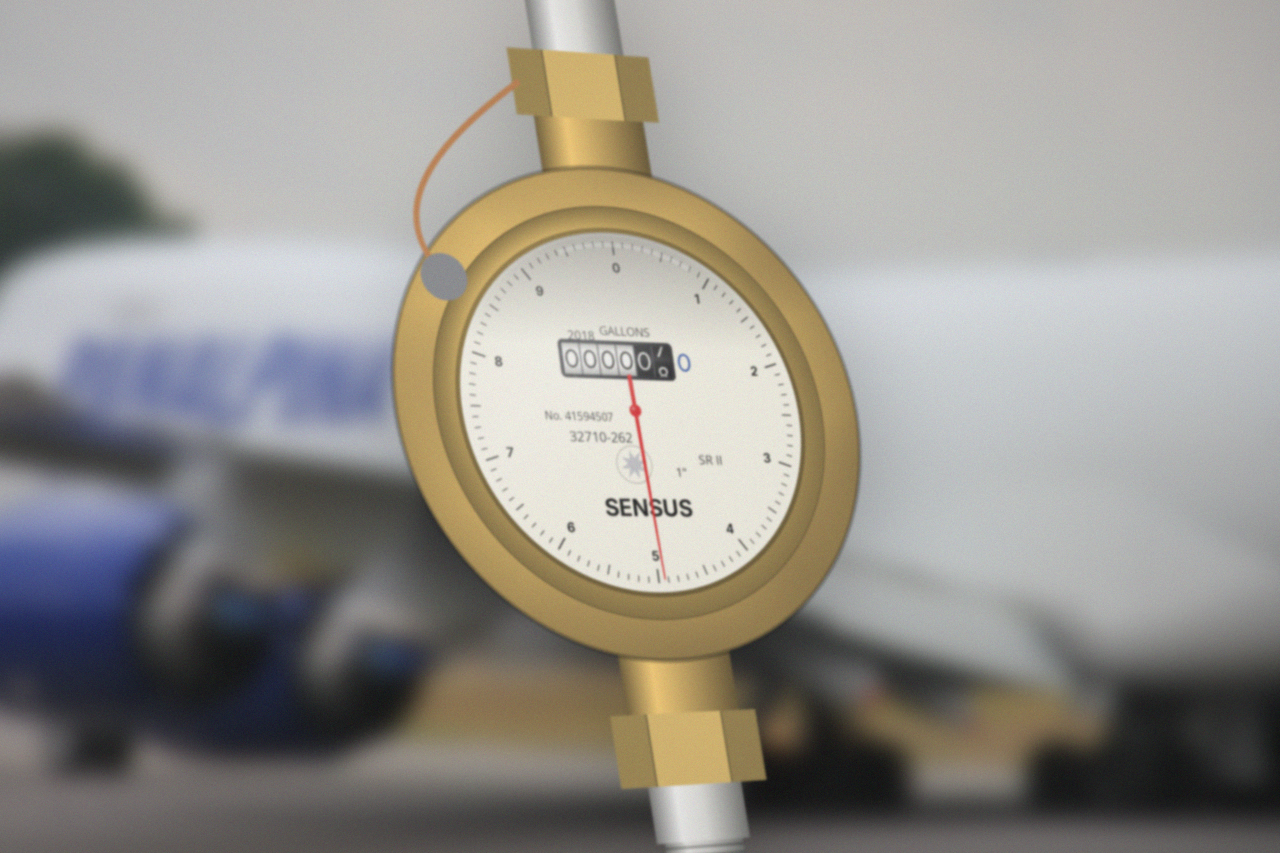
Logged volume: 74.9 gal
